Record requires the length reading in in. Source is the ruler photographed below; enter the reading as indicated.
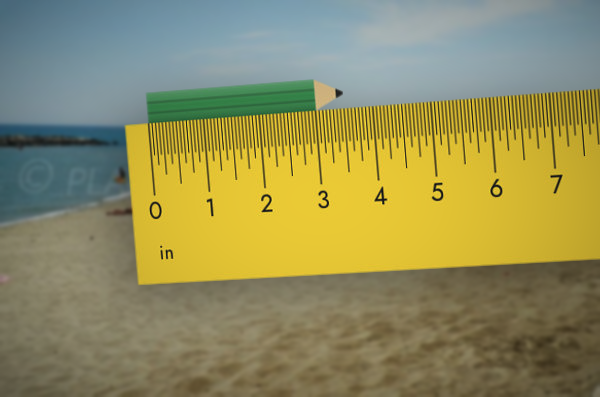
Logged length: 3.5 in
